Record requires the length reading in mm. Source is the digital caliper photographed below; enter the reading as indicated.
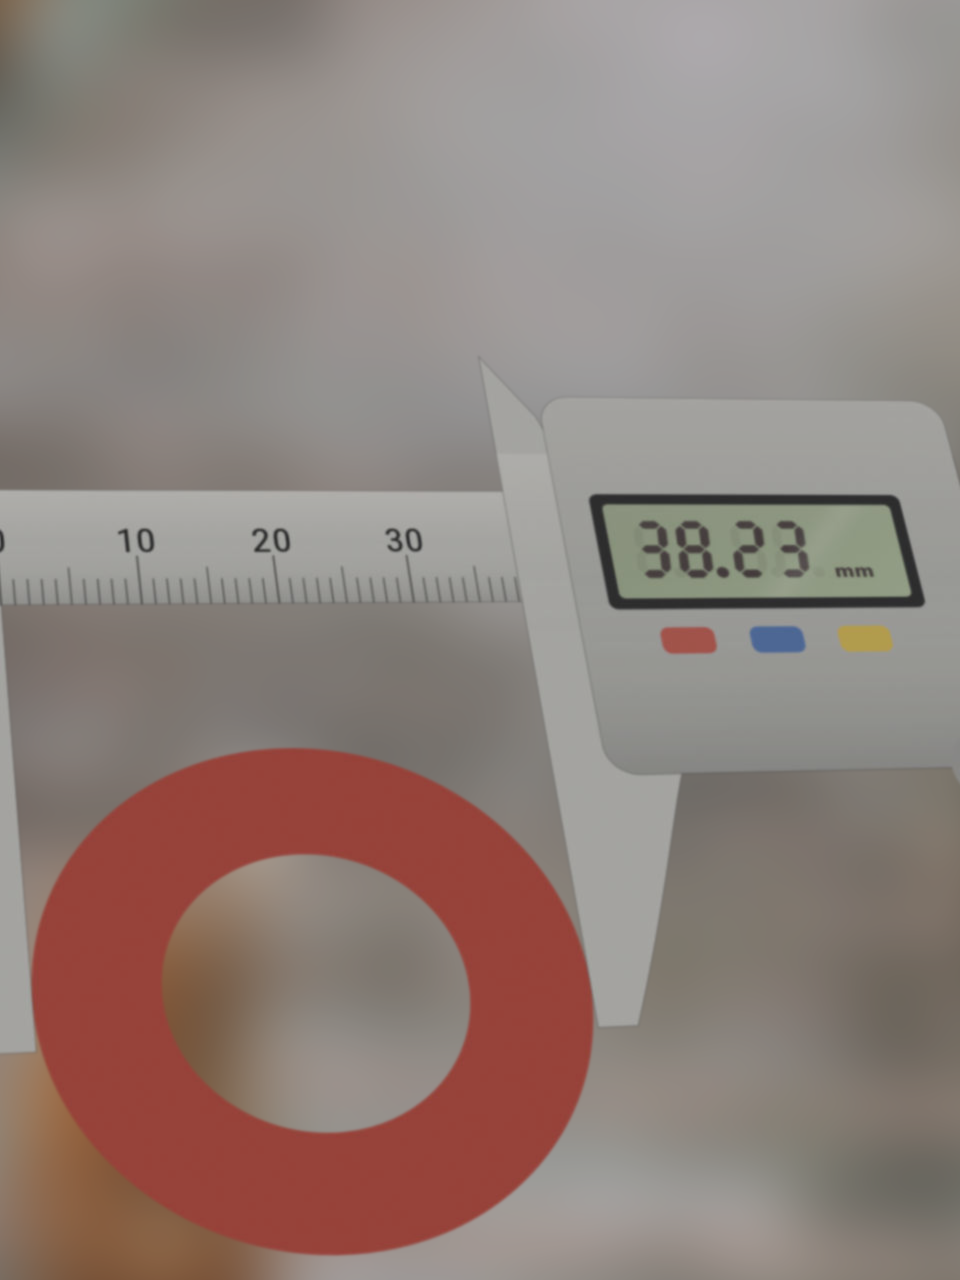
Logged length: 38.23 mm
